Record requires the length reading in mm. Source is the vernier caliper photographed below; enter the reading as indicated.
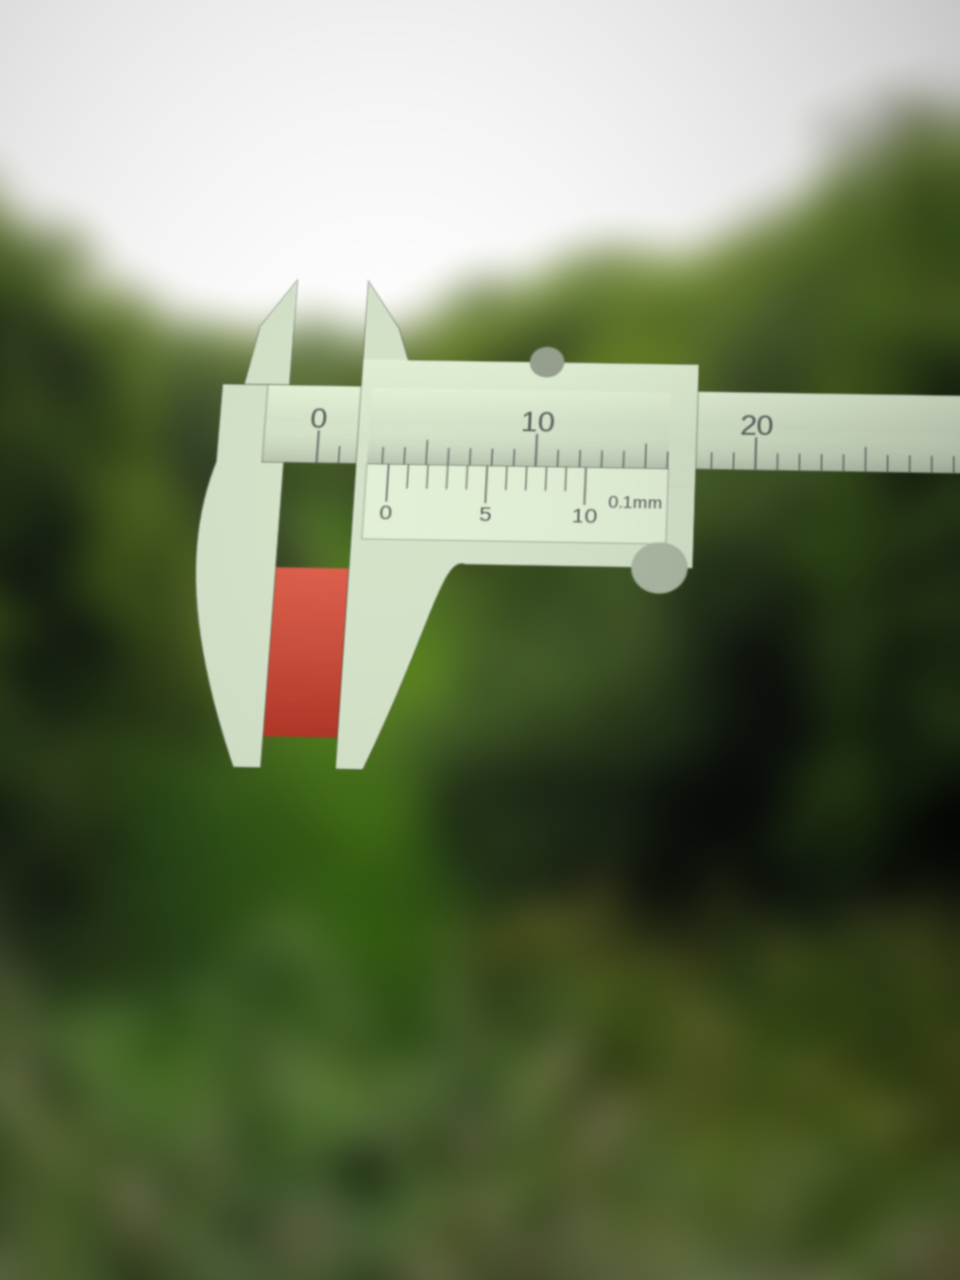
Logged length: 3.3 mm
